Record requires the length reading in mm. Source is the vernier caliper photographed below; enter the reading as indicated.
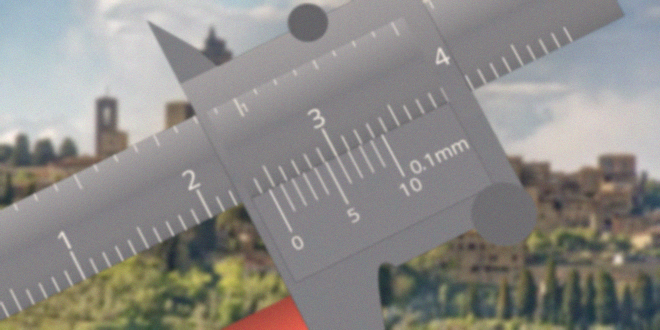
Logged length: 24.6 mm
